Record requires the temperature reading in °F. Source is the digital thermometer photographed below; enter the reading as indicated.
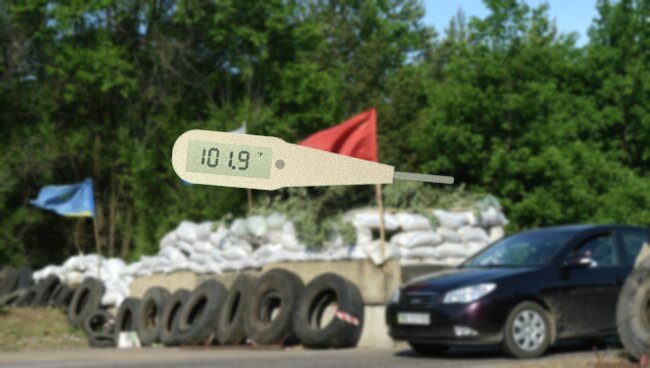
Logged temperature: 101.9 °F
